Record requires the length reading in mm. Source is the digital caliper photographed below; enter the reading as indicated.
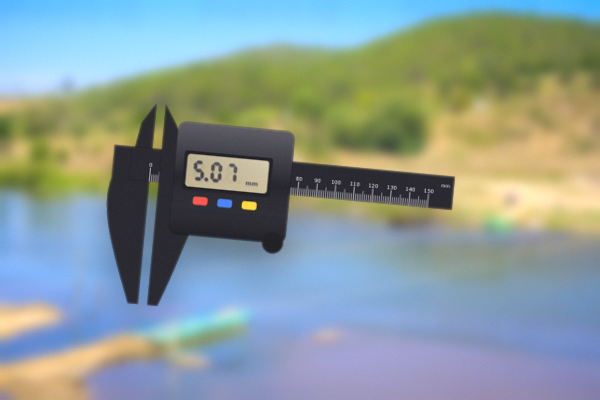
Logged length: 5.07 mm
